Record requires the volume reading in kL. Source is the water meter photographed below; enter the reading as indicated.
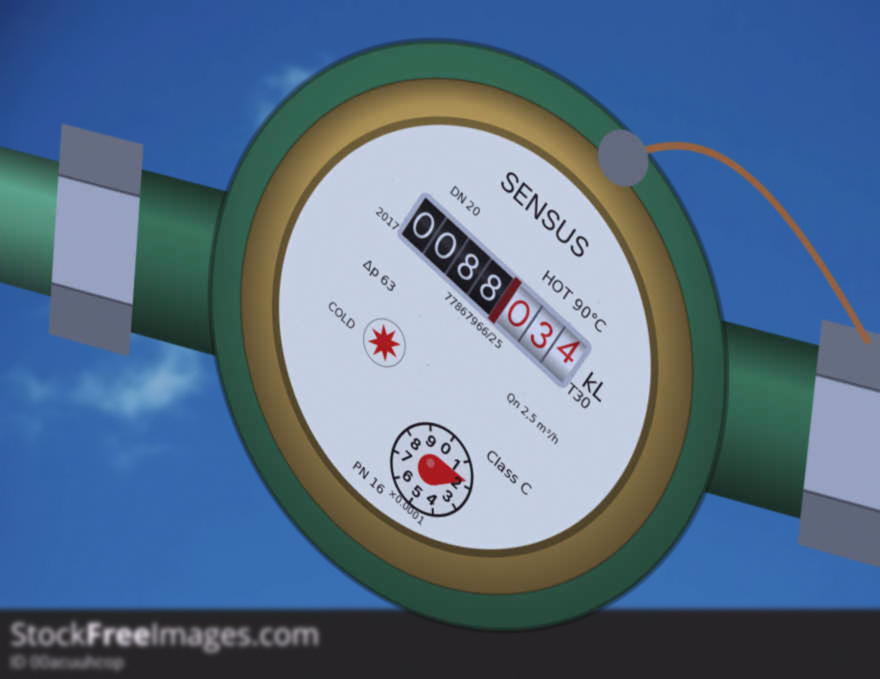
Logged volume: 88.0341 kL
